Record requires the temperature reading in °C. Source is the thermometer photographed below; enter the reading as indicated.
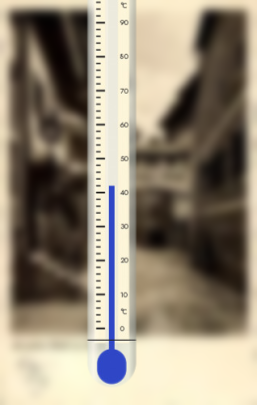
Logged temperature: 42 °C
